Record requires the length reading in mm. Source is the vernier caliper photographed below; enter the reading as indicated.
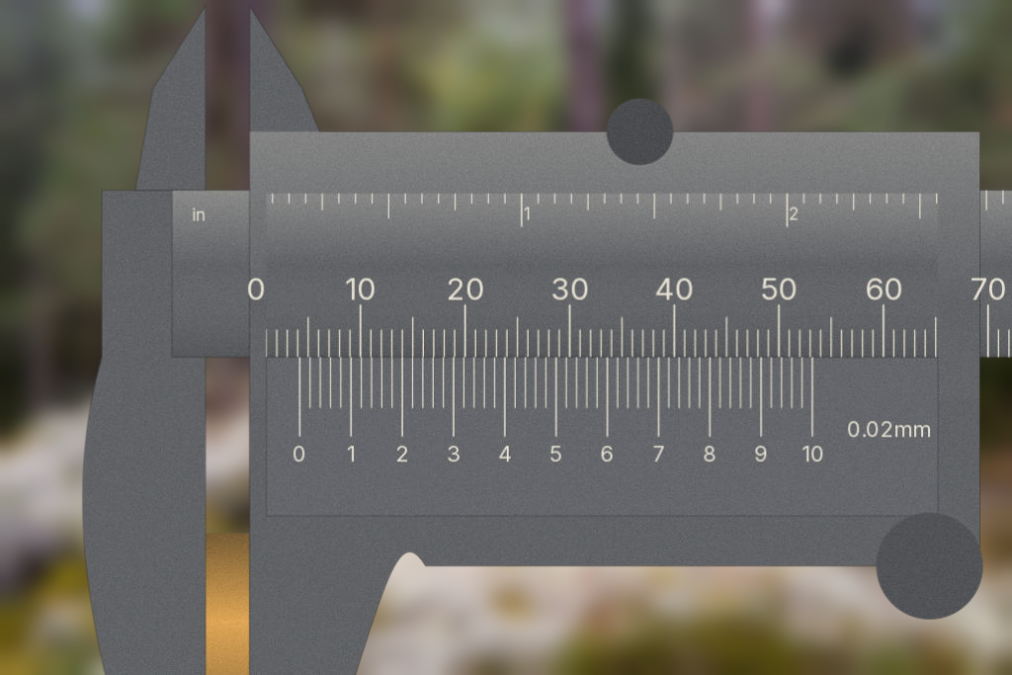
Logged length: 4.2 mm
